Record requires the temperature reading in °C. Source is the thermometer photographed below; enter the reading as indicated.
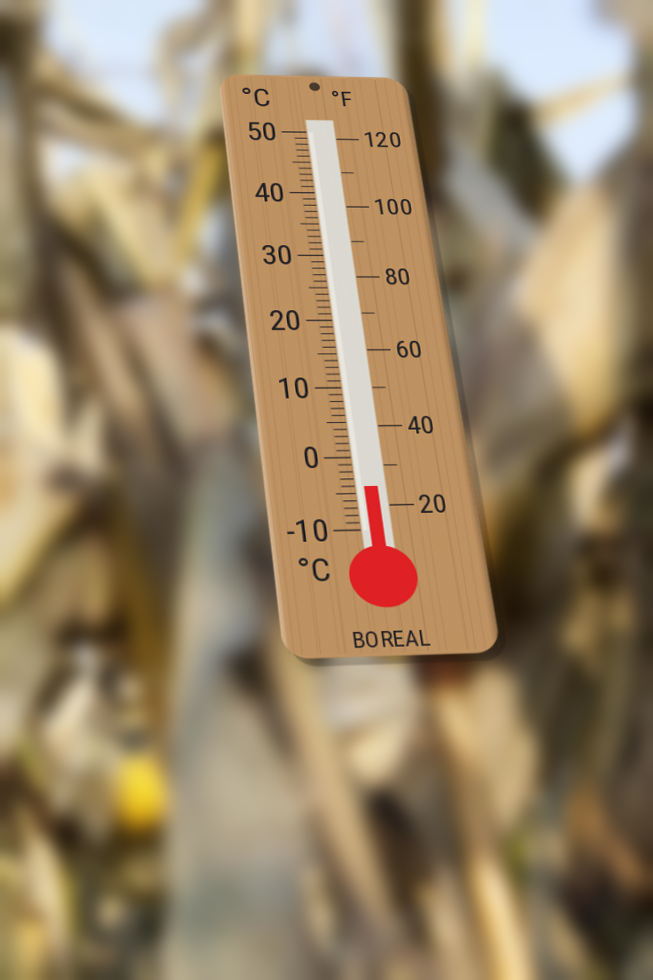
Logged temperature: -4 °C
